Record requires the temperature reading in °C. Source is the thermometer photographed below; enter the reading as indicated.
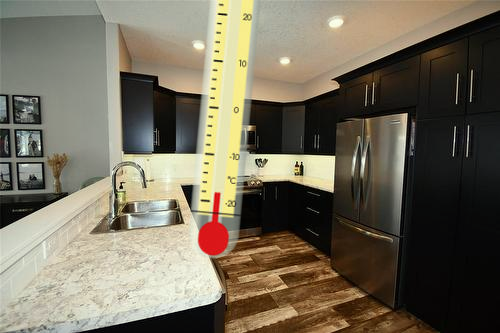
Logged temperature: -18 °C
